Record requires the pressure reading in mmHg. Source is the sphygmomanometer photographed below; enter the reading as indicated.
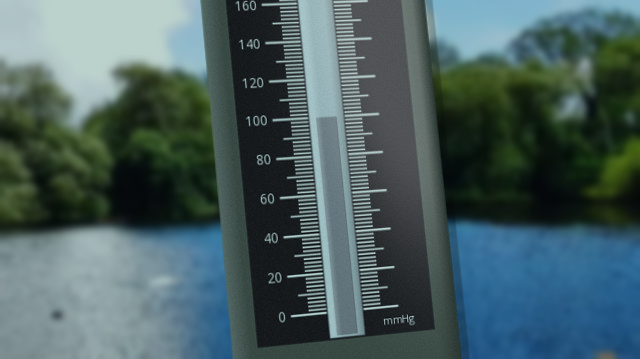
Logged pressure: 100 mmHg
